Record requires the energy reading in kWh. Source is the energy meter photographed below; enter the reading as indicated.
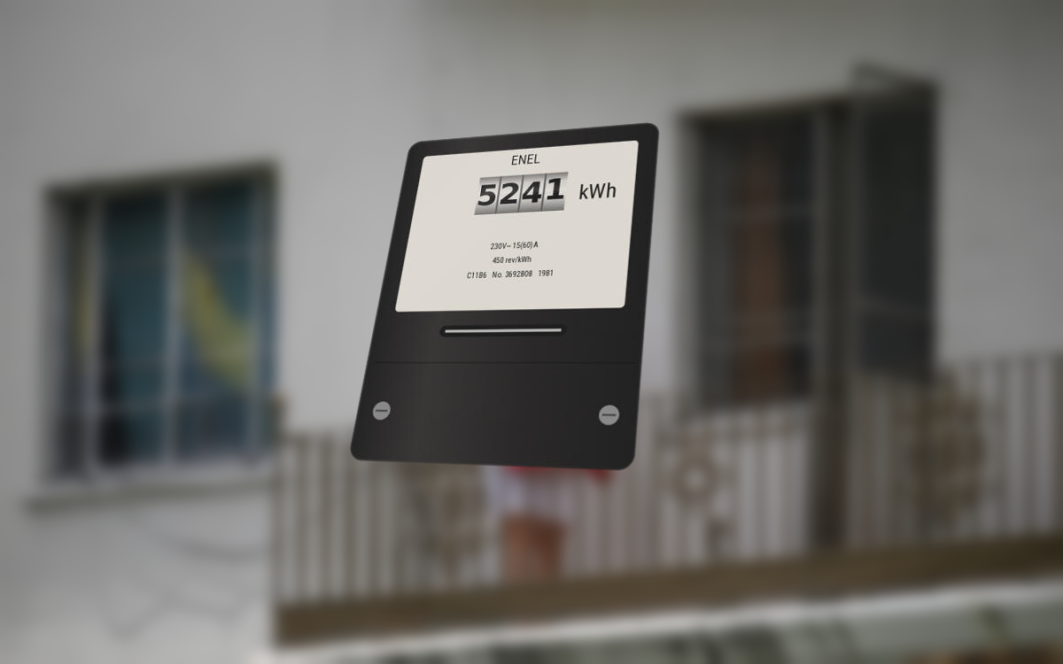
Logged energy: 5241 kWh
